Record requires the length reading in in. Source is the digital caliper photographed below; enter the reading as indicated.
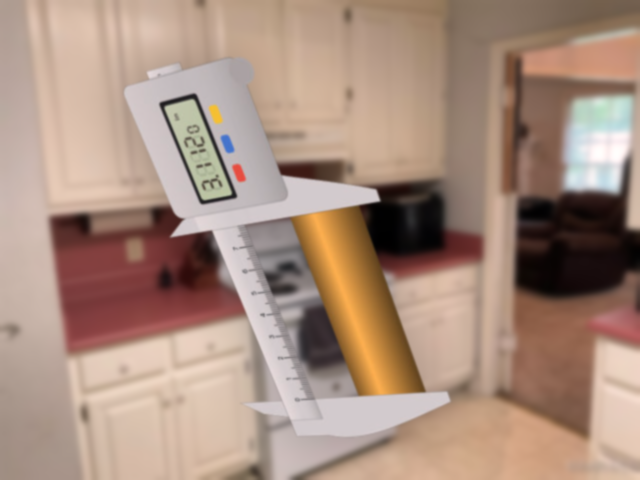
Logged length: 3.1120 in
